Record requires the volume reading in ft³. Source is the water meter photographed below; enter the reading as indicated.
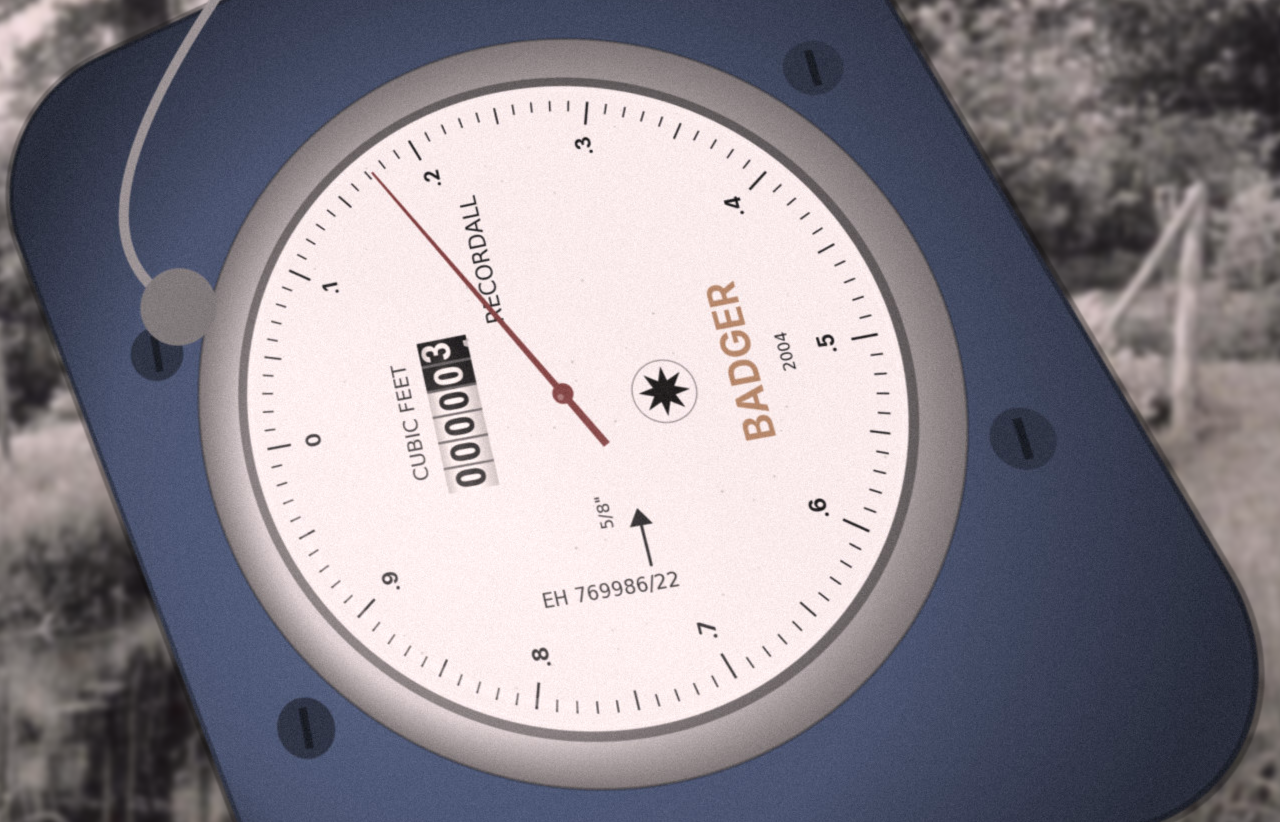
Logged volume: 3.17 ft³
